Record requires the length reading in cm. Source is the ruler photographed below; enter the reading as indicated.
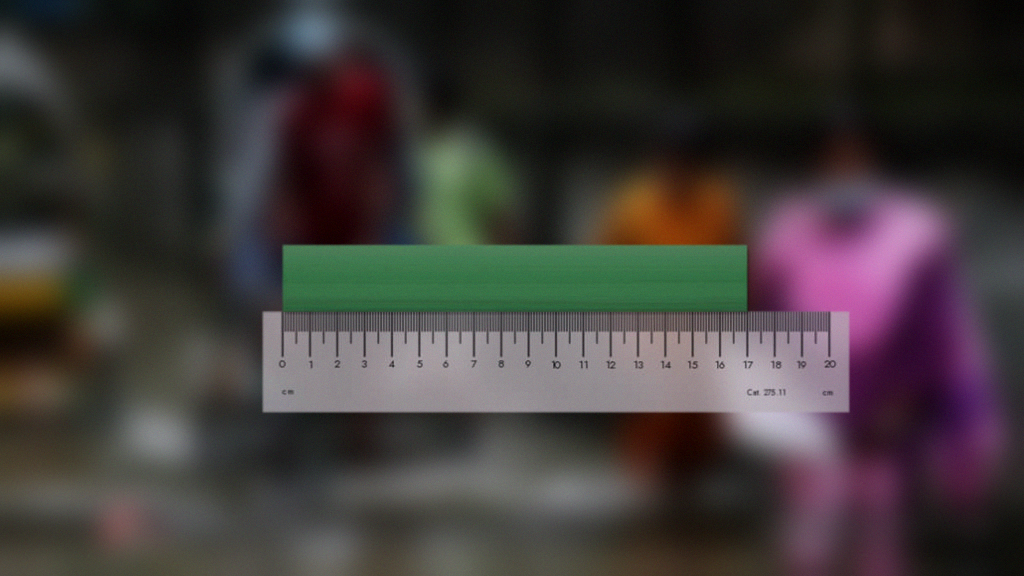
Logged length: 17 cm
